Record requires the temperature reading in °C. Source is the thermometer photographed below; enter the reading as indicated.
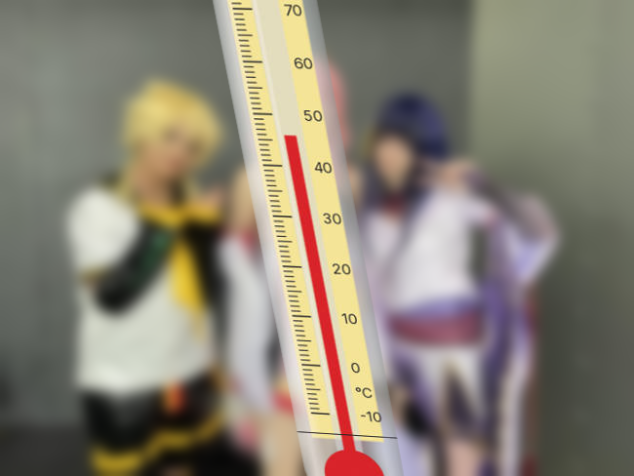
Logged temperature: 46 °C
